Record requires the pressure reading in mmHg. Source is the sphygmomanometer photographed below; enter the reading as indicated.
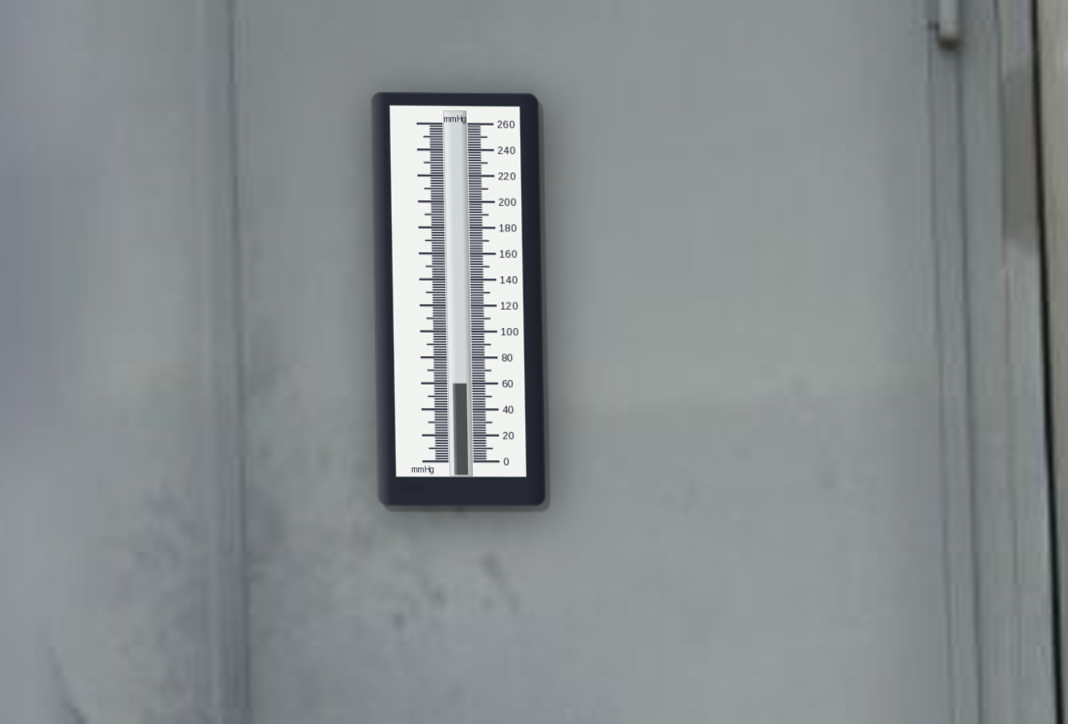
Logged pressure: 60 mmHg
